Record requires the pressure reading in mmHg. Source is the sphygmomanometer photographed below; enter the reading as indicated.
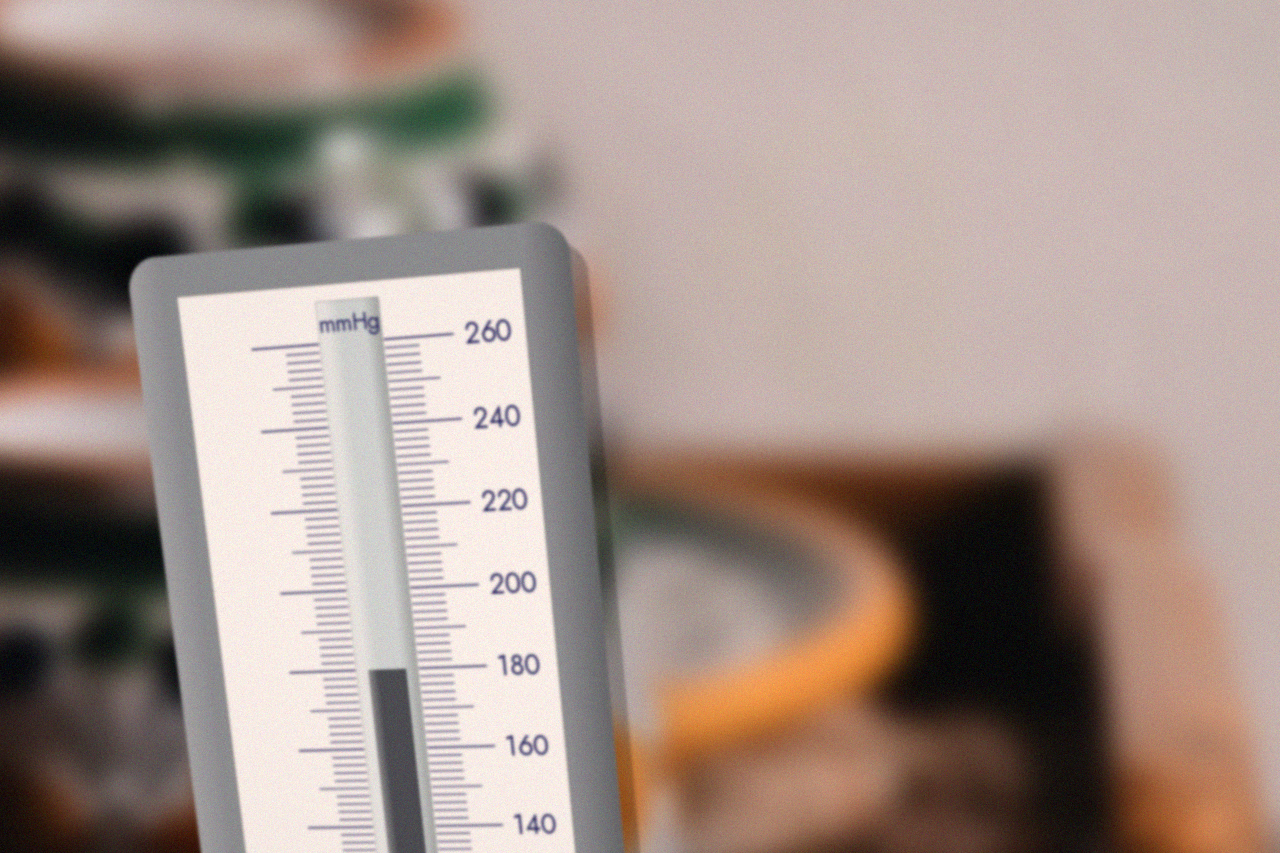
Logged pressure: 180 mmHg
